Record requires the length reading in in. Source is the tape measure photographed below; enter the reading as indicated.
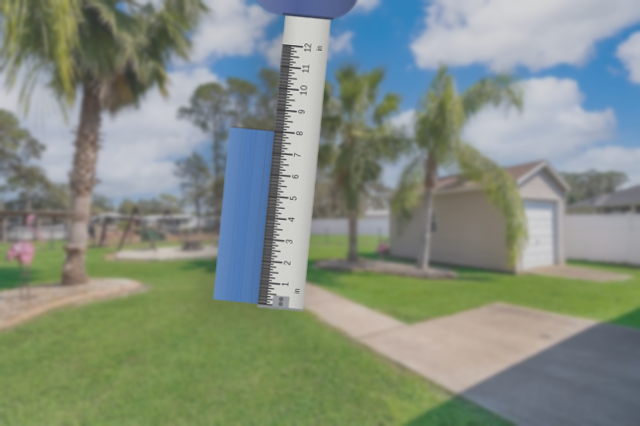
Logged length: 8 in
